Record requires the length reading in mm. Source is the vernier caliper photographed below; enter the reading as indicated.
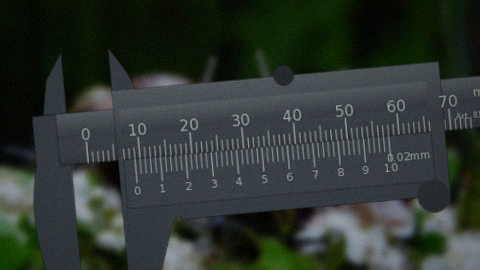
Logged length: 9.0 mm
